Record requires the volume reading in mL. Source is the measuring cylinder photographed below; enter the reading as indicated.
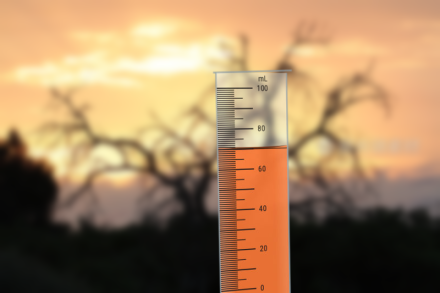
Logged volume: 70 mL
